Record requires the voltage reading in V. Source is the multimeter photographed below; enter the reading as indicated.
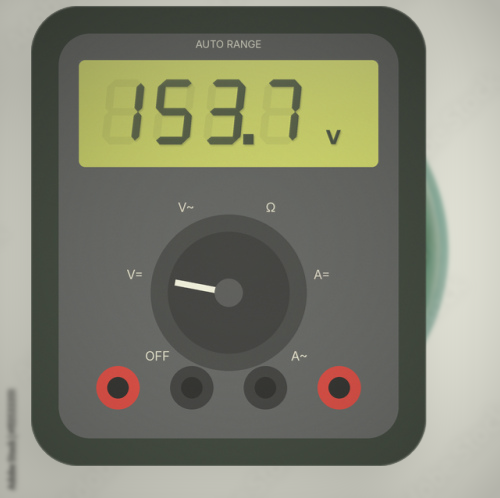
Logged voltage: 153.7 V
